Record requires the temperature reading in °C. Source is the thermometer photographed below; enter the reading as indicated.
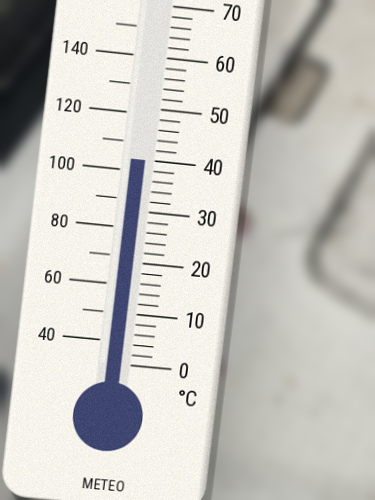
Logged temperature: 40 °C
